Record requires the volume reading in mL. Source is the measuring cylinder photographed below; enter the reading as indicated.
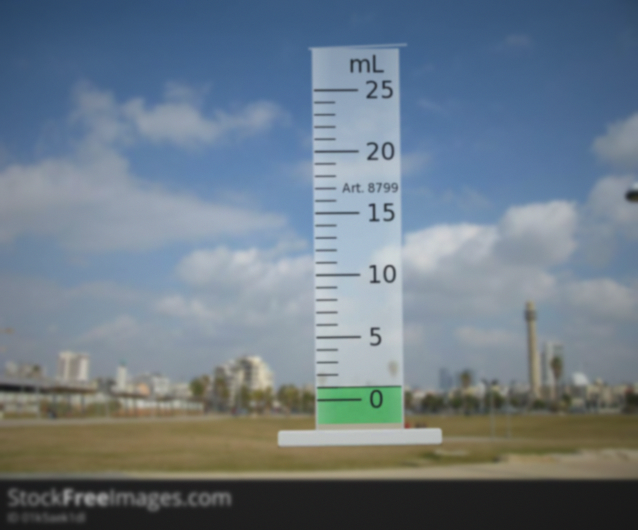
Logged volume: 1 mL
